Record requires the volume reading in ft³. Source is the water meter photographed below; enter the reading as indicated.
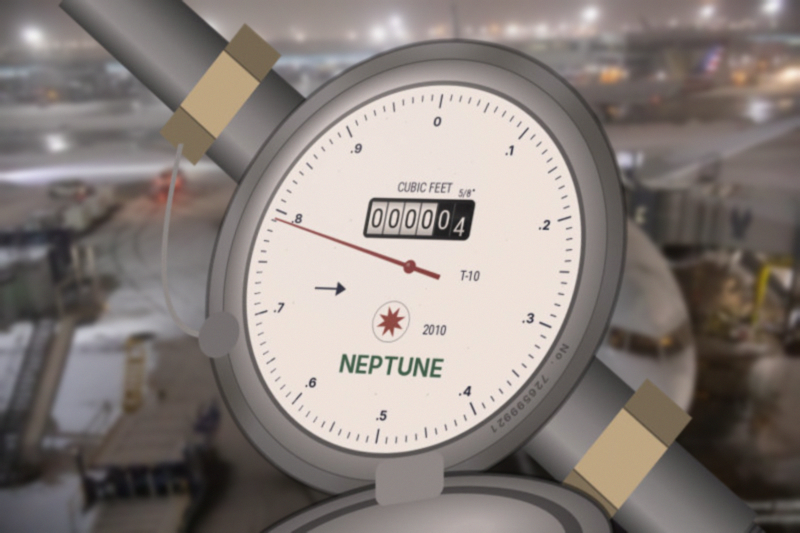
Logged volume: 3.79 ft³
